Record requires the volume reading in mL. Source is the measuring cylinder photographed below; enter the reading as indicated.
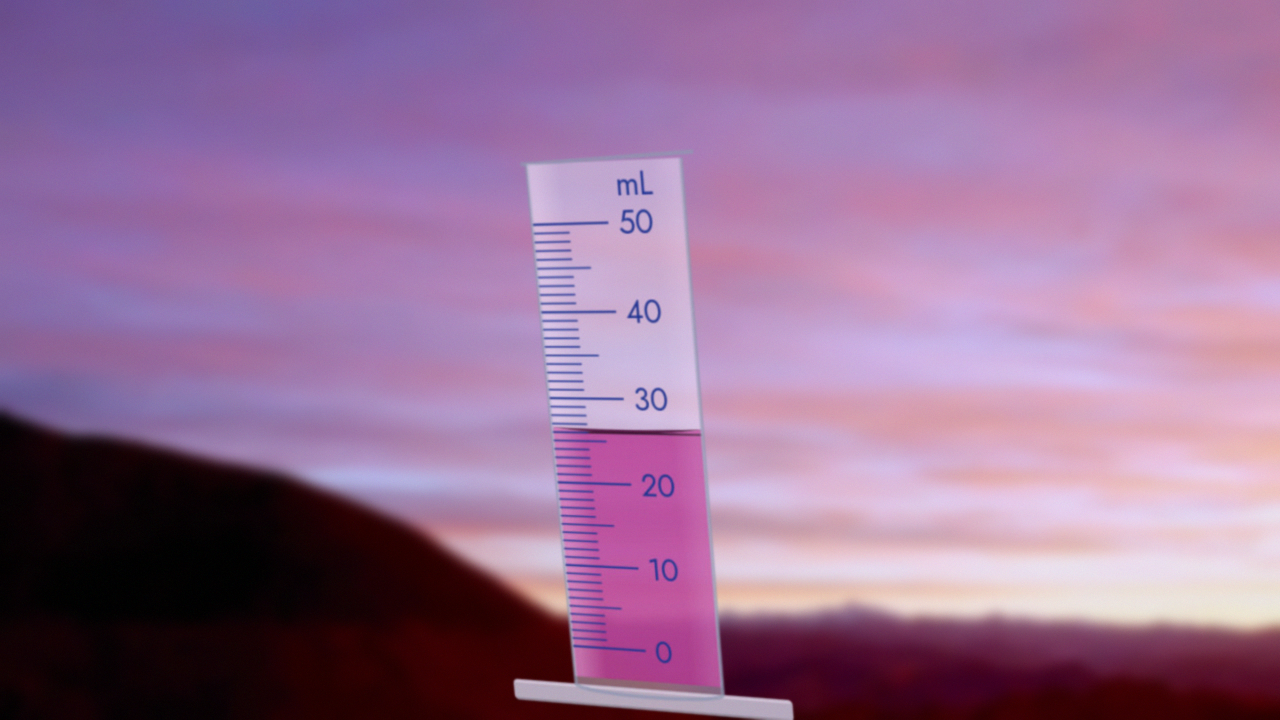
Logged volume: 26 mL
